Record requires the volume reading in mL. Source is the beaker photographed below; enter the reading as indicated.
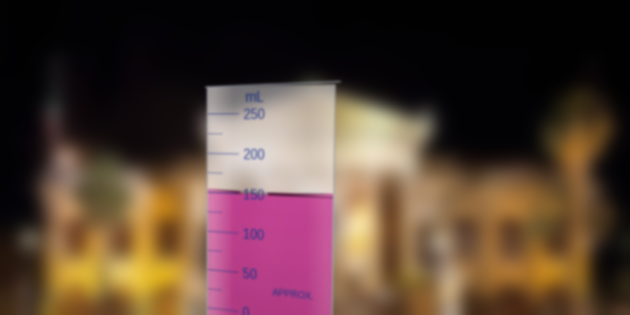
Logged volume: 150 mL
